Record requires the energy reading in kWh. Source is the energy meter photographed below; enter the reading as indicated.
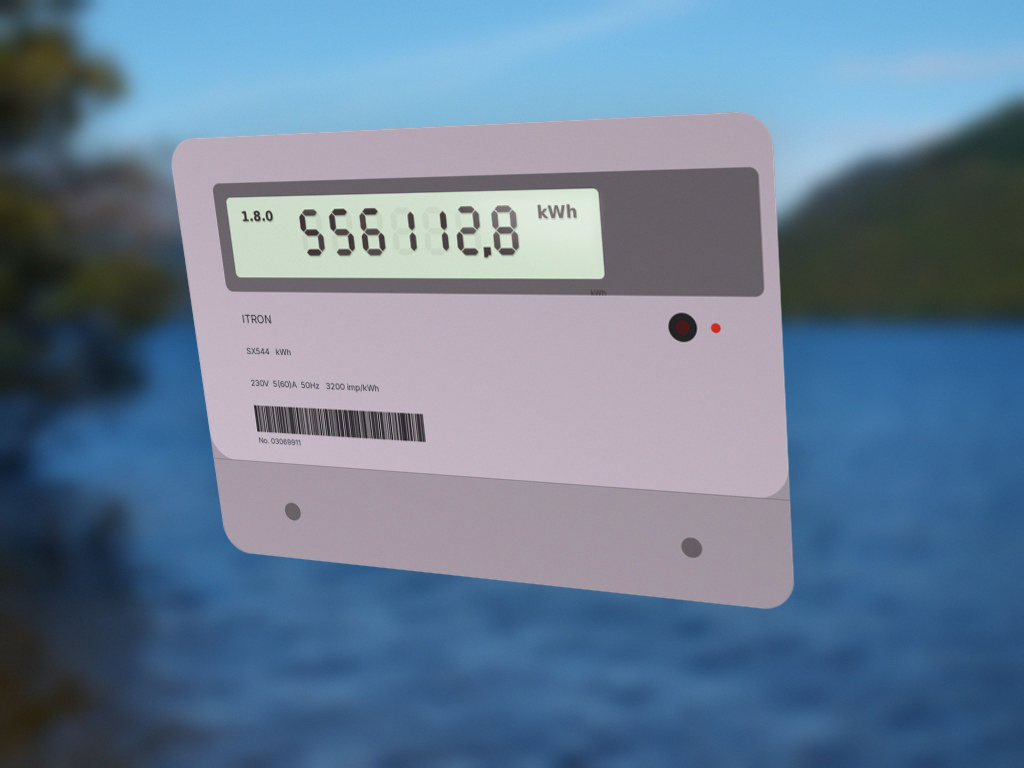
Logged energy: 556112.8 kWh
